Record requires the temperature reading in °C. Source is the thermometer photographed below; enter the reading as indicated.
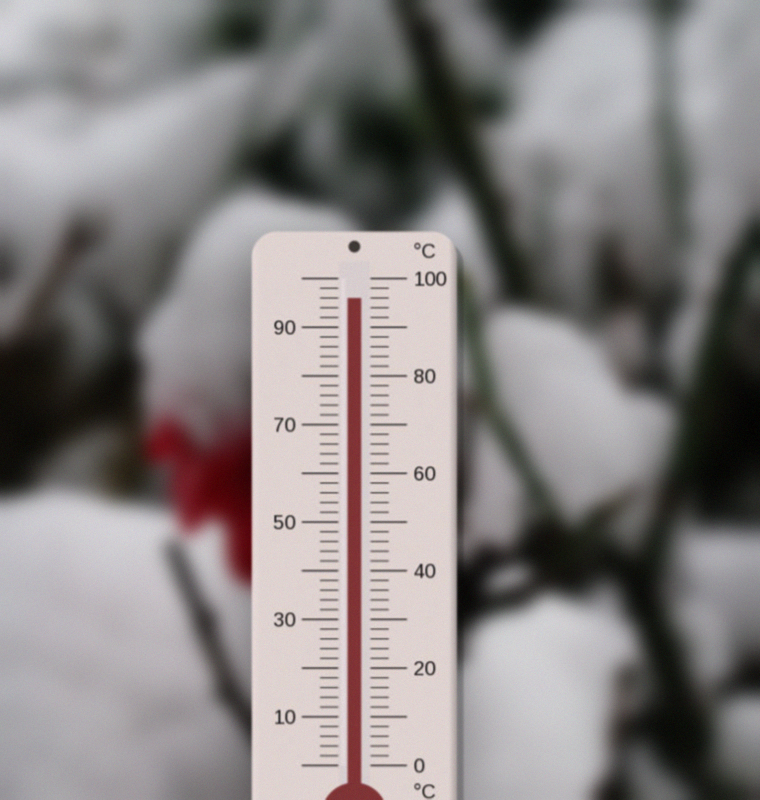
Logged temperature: 96 °C
